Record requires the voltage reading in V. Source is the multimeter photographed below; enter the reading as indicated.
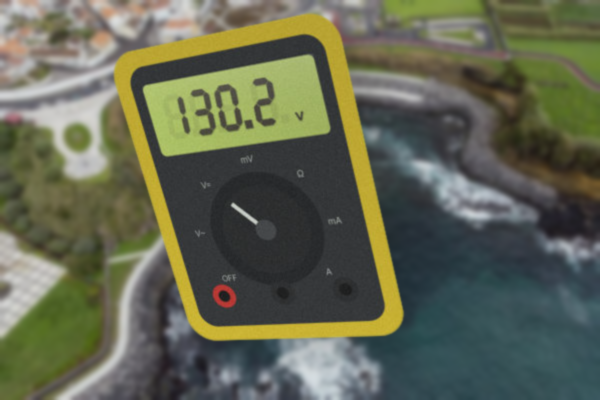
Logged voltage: 130.2 V
